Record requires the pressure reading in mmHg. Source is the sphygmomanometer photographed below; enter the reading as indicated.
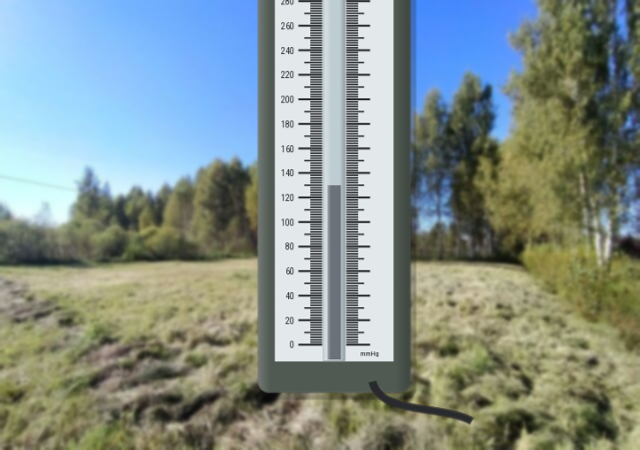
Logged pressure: 130 mmHg
